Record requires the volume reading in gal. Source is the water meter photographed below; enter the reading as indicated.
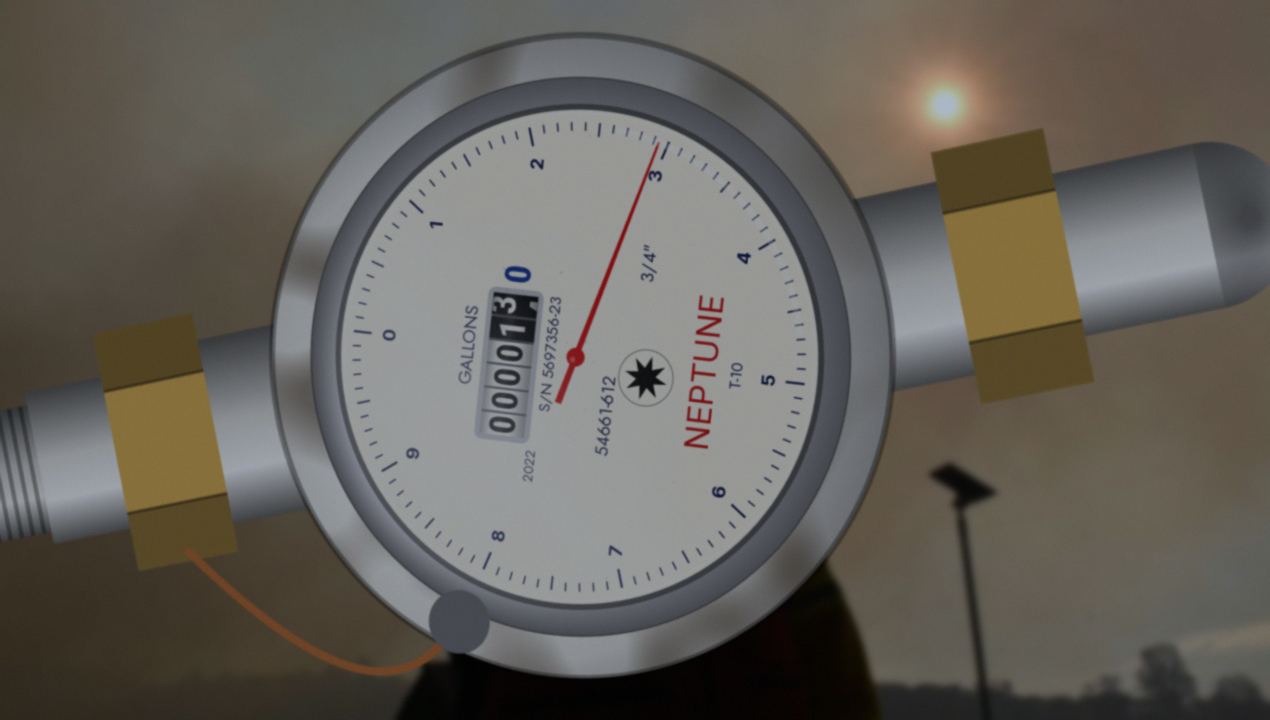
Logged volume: 132.9 gal
